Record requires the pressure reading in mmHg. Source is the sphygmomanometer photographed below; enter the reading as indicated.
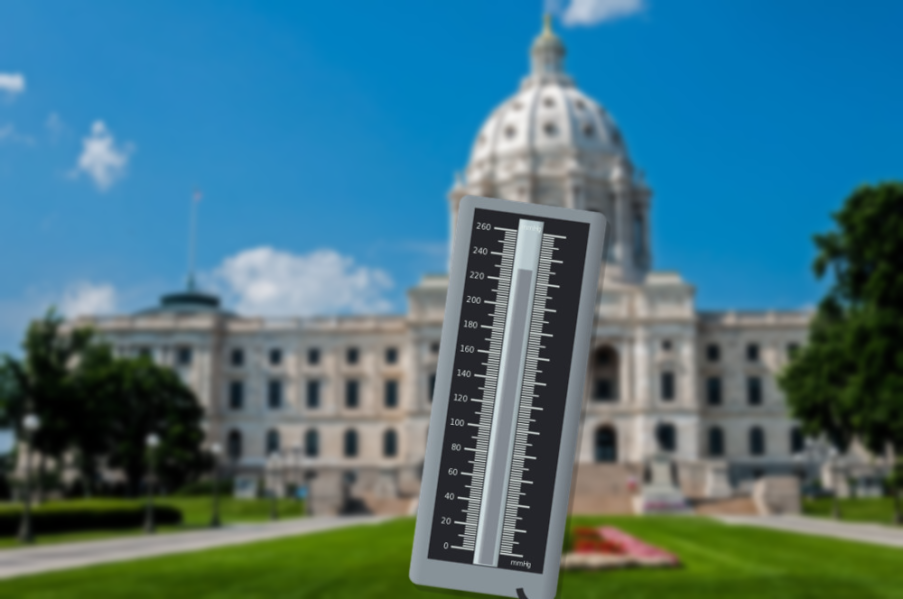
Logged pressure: 230 mmHg
